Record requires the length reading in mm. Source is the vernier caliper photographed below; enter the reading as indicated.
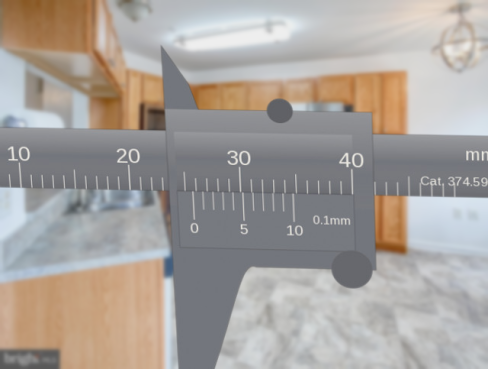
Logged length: 25.7 mm
